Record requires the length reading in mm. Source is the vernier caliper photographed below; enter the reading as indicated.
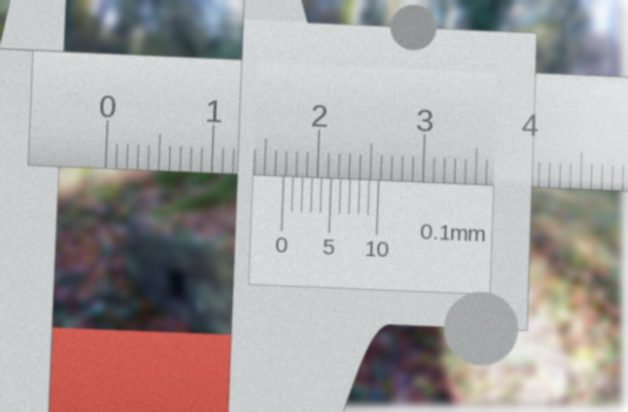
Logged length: 16.8 mm
